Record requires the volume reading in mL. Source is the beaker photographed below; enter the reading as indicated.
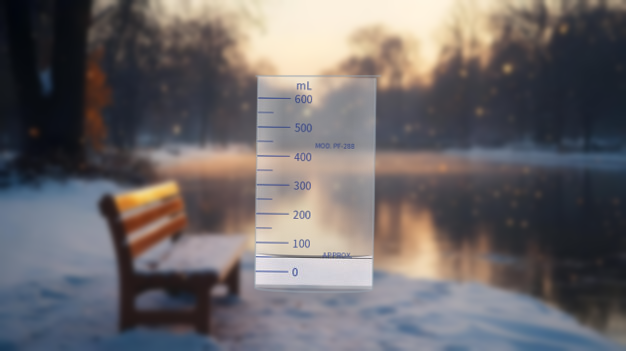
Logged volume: 50 mL
